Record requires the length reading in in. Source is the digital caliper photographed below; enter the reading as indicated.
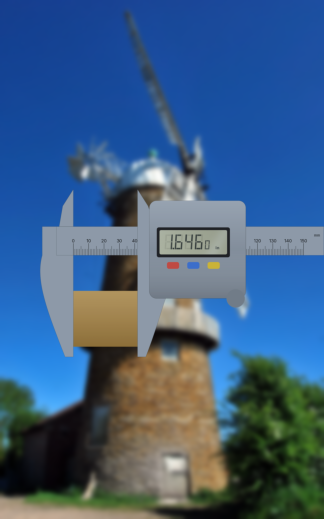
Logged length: 1.6460 in
